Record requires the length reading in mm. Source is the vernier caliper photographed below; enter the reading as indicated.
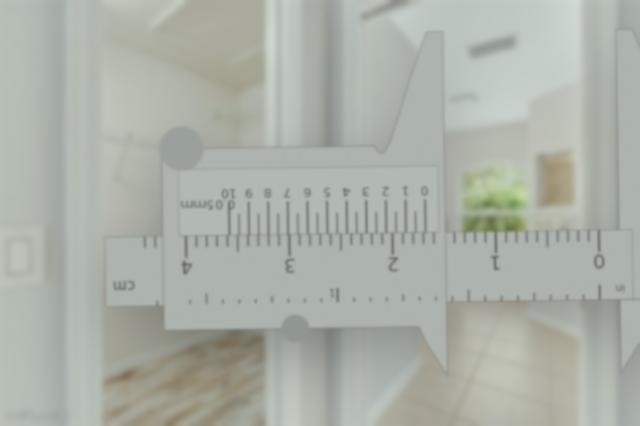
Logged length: 16.8 mm
